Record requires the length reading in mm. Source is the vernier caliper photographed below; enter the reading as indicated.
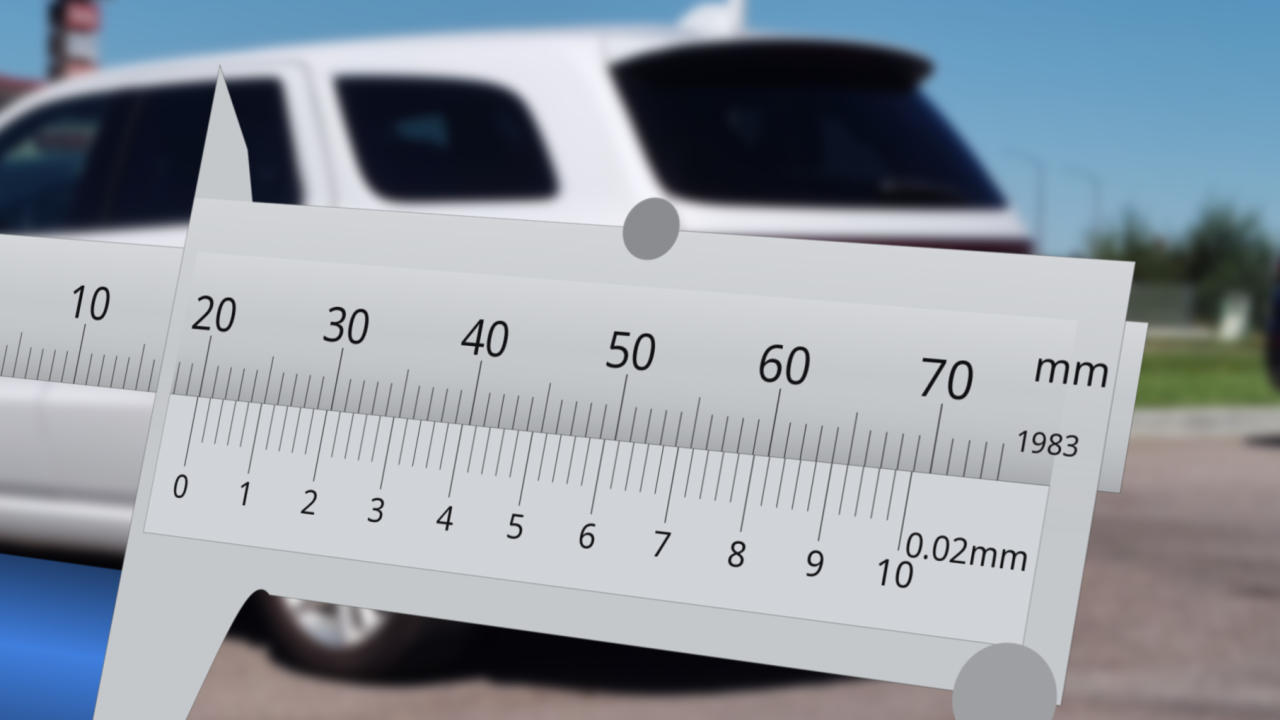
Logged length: 19.9 mm
